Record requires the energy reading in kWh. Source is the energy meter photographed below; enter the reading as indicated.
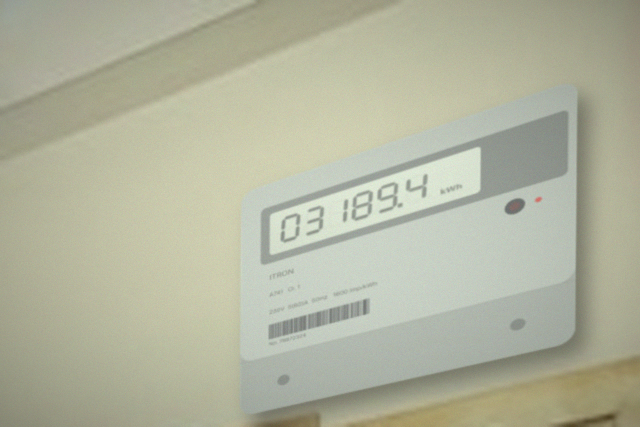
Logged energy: 3189.4 kWh
